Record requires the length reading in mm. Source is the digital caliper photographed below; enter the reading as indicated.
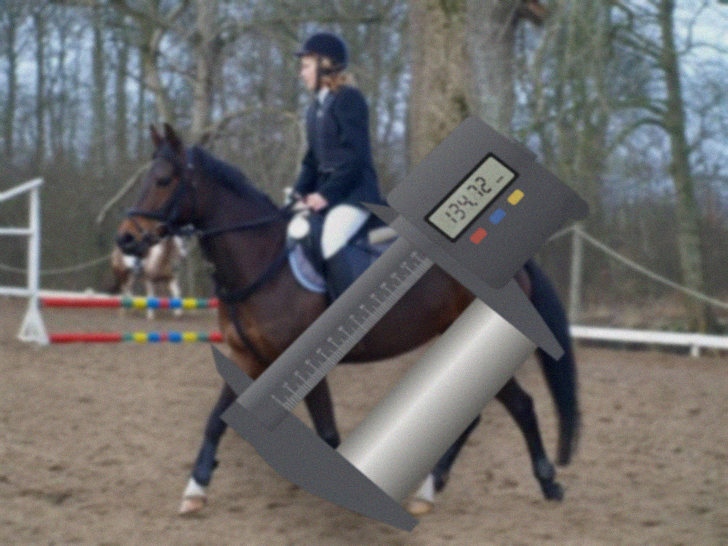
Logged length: 134.72 mm
